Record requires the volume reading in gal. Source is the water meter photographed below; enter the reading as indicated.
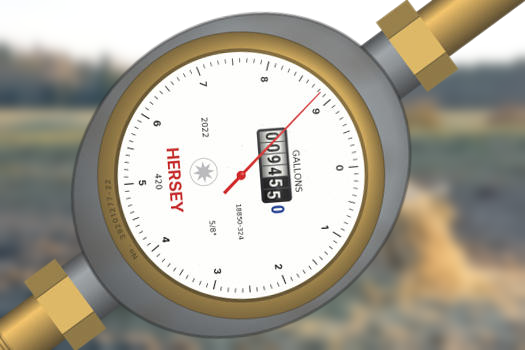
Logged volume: 94548.8 gal
